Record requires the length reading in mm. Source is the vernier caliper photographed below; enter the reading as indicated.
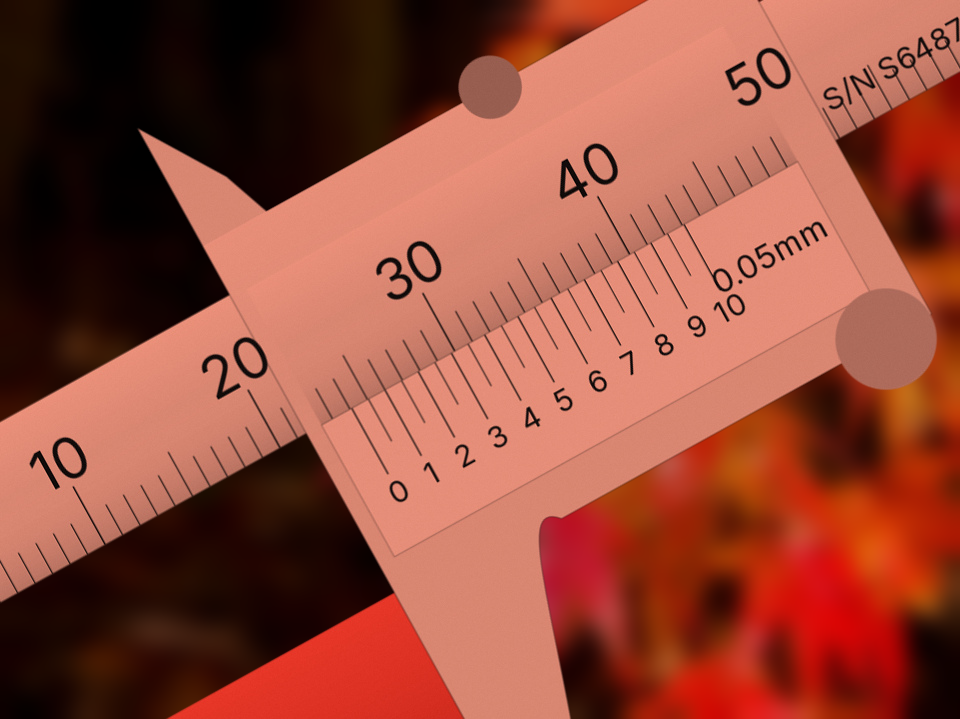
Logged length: 24.1 mm
